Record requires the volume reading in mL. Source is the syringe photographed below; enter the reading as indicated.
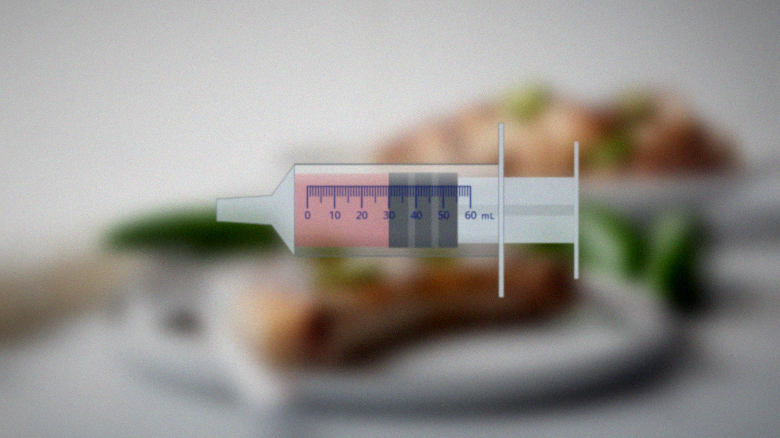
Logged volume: 30 mL
